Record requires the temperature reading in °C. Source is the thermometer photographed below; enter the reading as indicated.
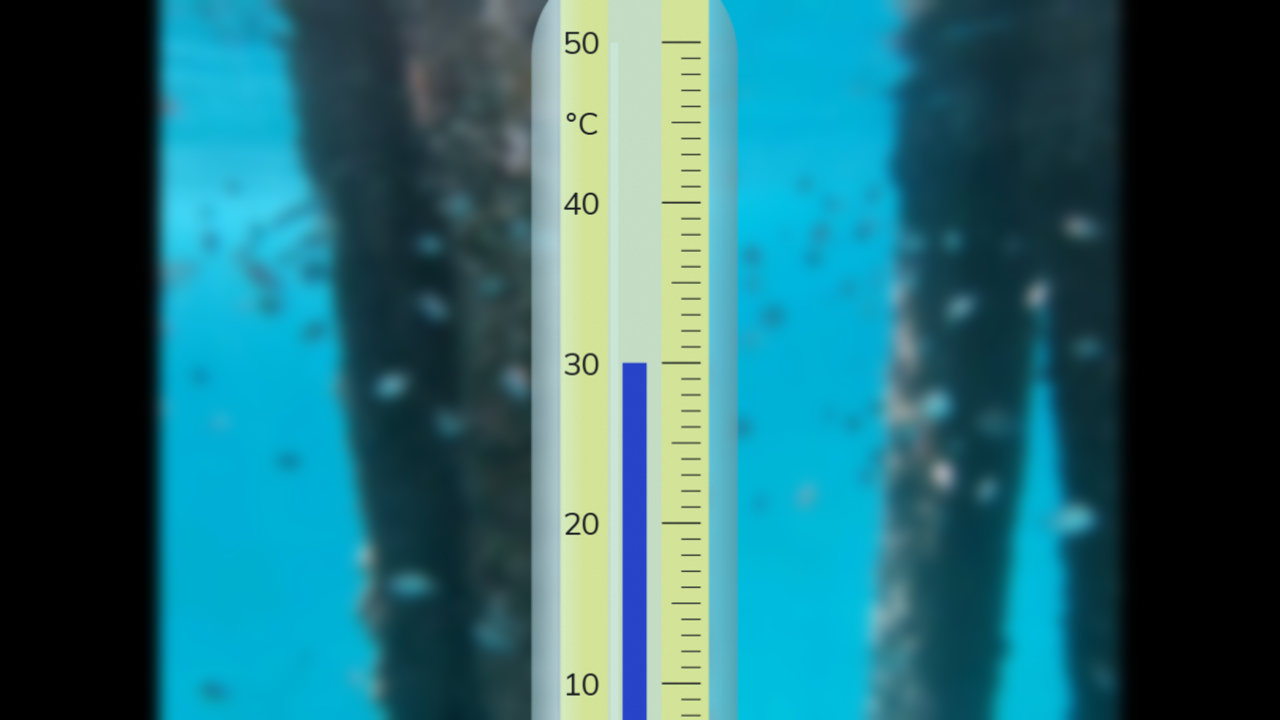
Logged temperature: 30 °C
